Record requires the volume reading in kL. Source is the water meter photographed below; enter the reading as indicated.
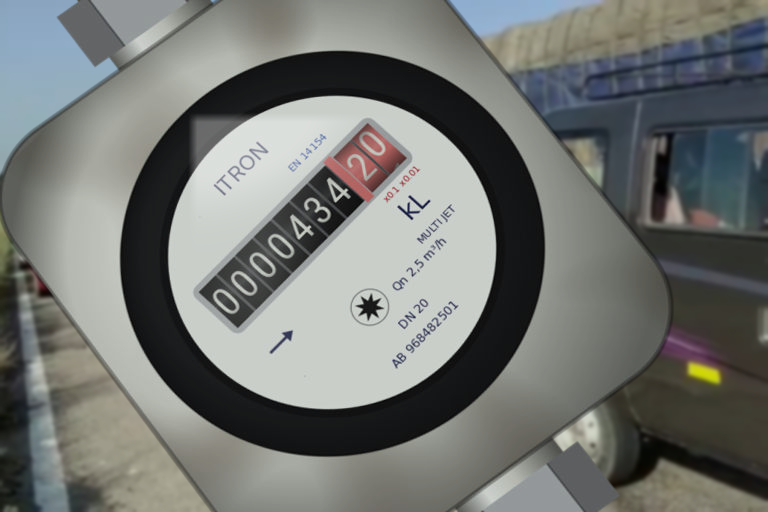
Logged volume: 434.20 kL
